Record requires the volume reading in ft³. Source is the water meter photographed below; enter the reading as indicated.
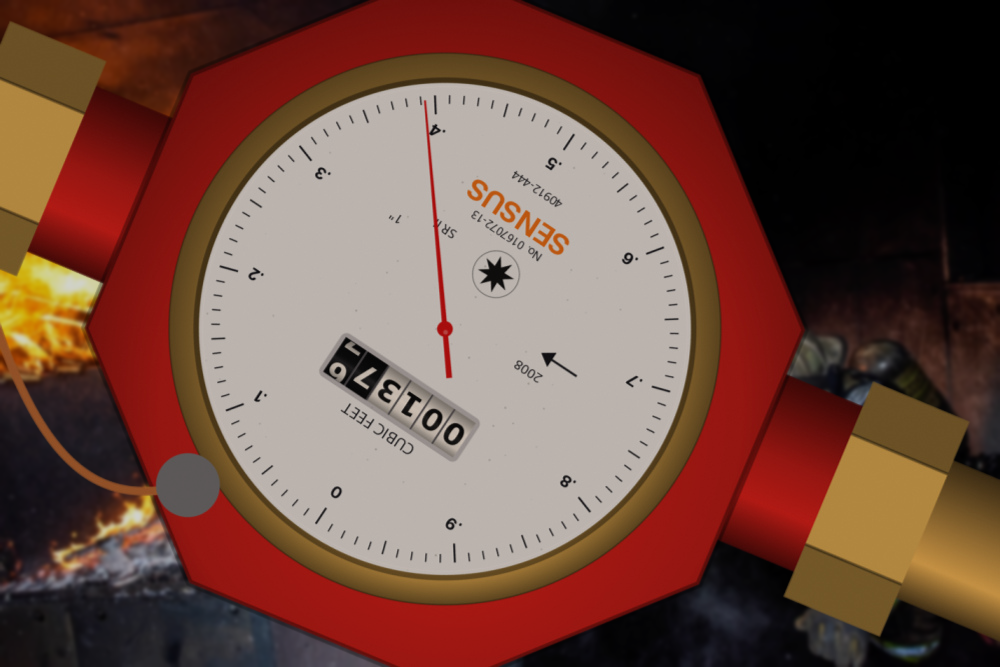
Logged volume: 1376.39 ft³
